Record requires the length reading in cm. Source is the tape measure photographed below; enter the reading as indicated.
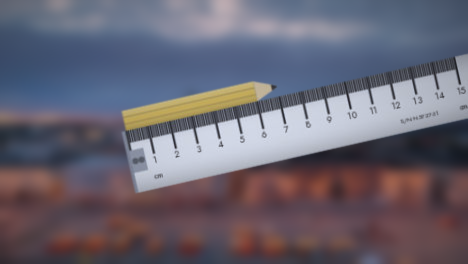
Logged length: 7 cm
